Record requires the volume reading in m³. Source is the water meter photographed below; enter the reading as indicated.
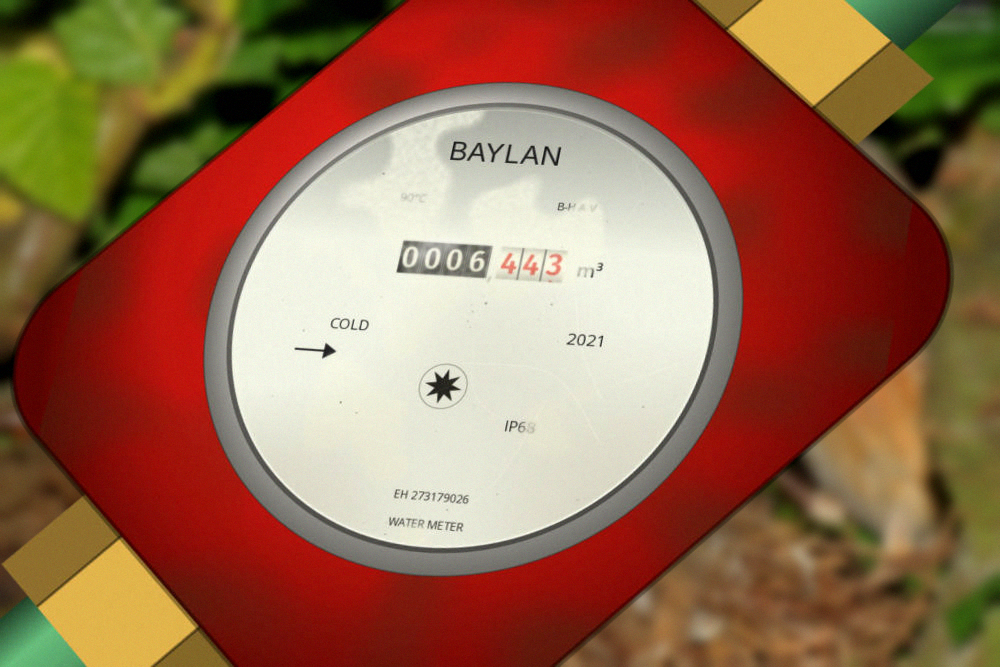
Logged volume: 6.443 m³
